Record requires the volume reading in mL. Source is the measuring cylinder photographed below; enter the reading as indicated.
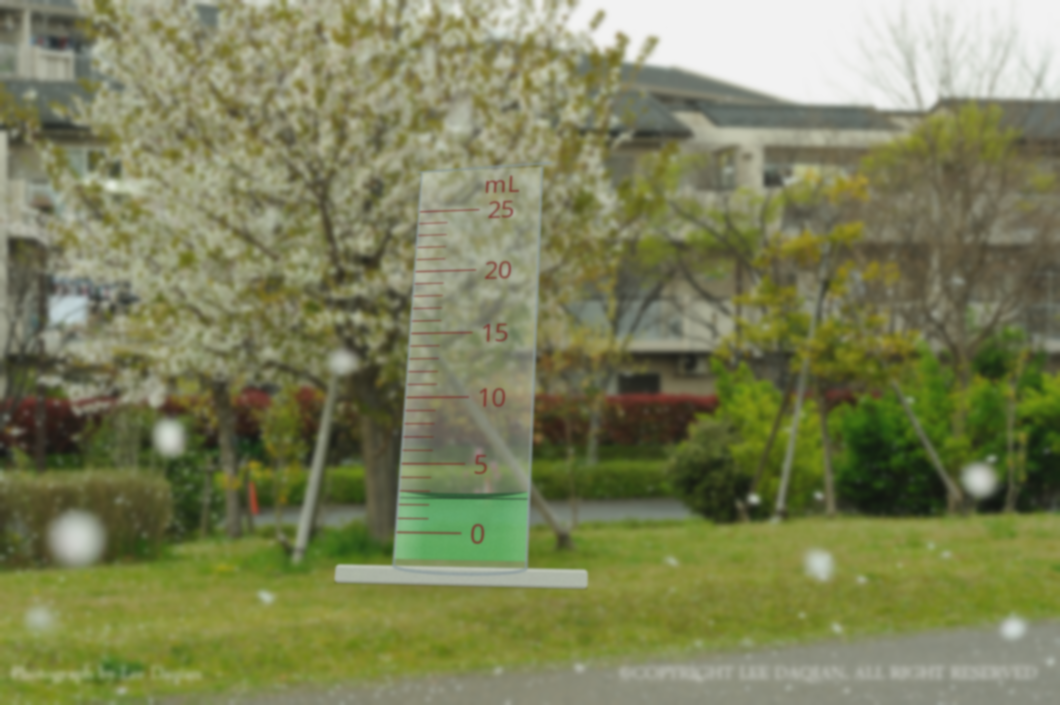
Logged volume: 2.5 mL
